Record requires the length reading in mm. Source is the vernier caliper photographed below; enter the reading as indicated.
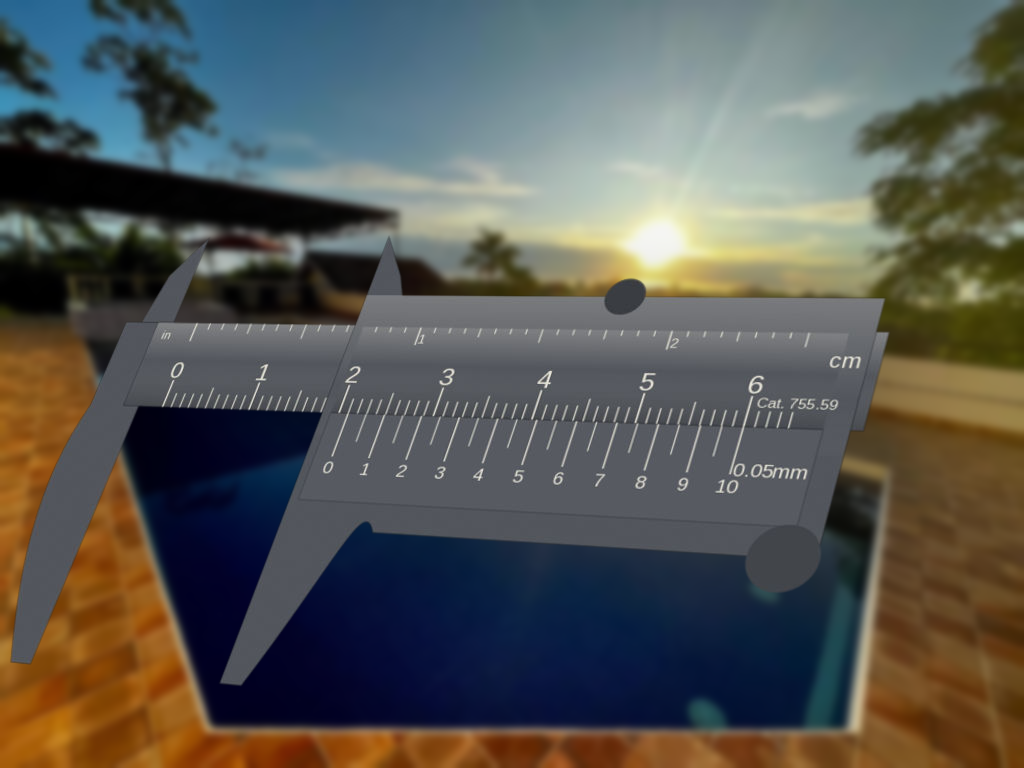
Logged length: 21.0 mm
